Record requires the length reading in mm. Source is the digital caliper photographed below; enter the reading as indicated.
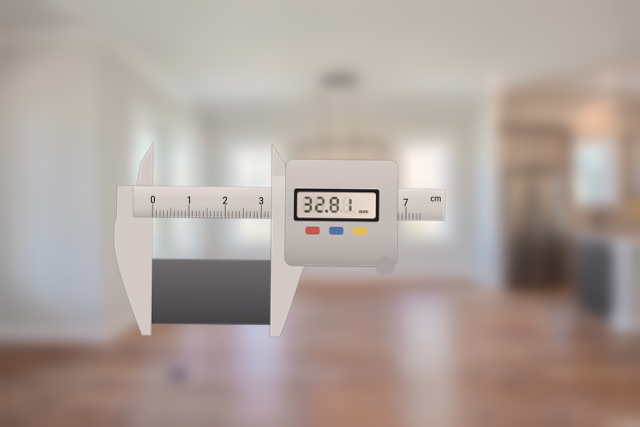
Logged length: 32.81 mm
